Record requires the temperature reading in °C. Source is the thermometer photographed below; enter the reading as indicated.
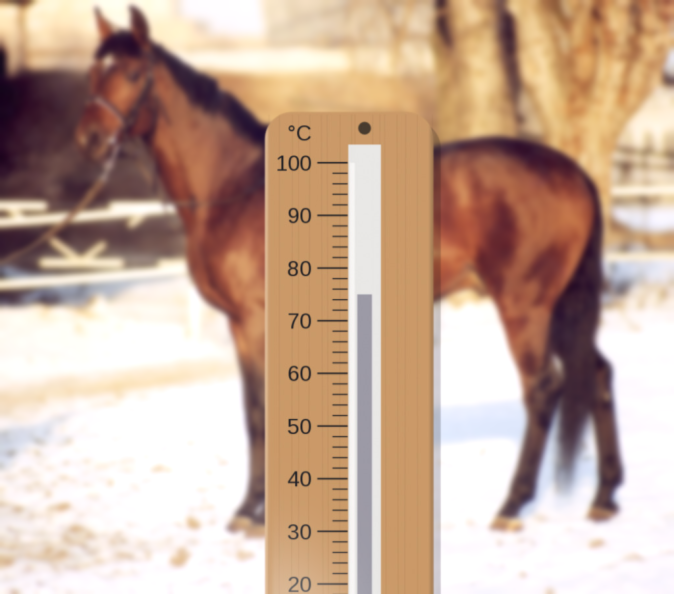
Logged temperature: 75 °C
